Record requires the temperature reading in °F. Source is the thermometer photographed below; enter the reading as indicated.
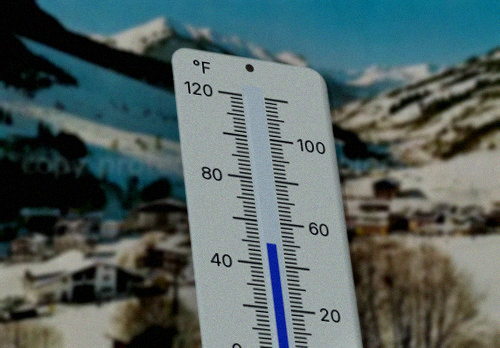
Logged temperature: 50 °F
